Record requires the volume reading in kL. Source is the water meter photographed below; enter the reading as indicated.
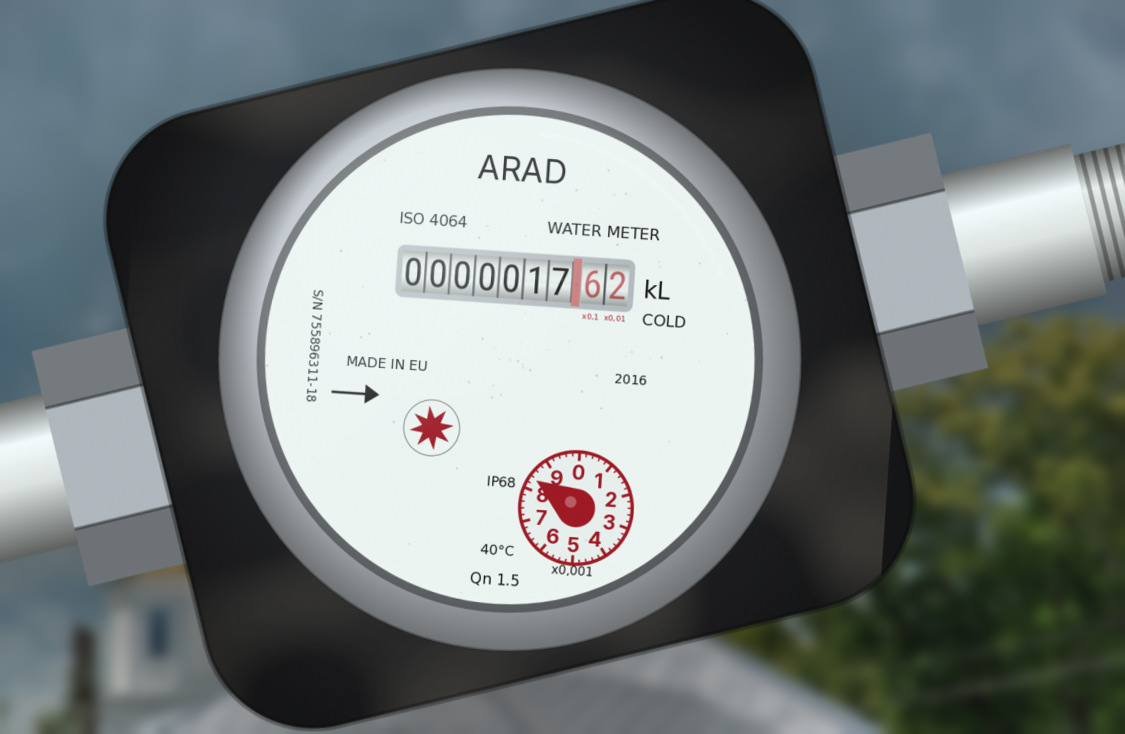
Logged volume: 17.628 kL
